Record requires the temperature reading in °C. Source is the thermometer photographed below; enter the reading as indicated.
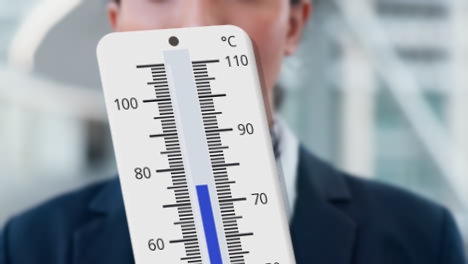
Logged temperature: 75 °C
